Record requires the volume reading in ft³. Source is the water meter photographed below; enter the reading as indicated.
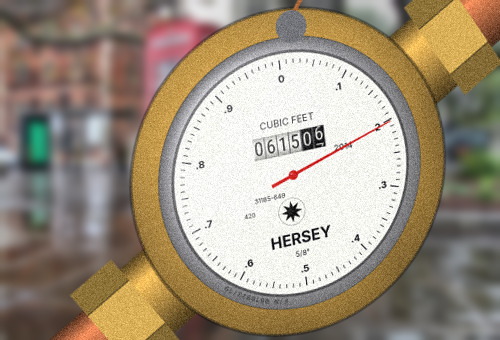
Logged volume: 61506.20 ft³
